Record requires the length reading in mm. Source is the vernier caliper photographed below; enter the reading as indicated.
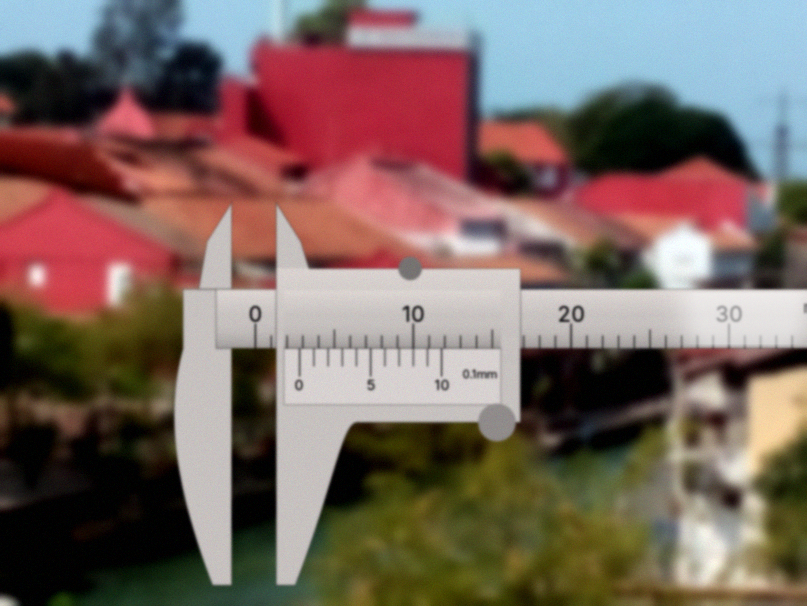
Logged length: 2.8 mm
